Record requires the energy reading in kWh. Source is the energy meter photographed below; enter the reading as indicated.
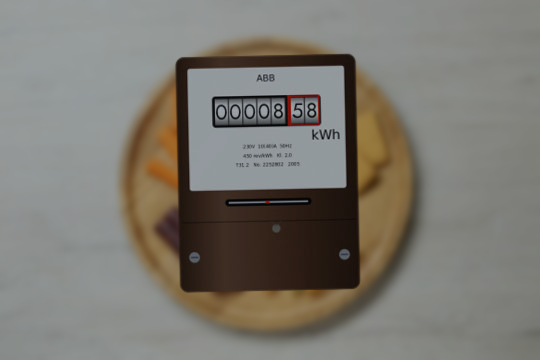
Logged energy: 8.58 kWh
